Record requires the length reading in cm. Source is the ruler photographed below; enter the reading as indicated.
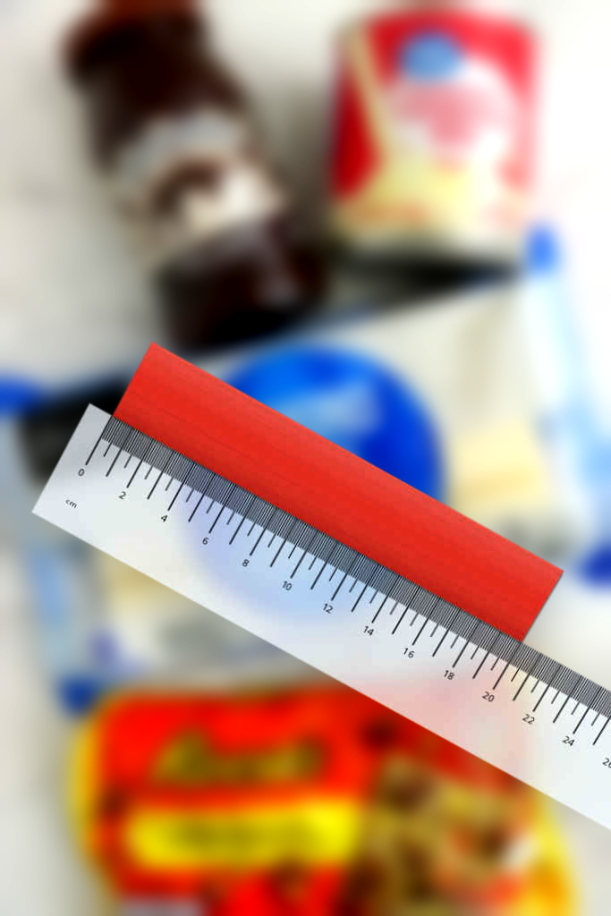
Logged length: 20 cm
